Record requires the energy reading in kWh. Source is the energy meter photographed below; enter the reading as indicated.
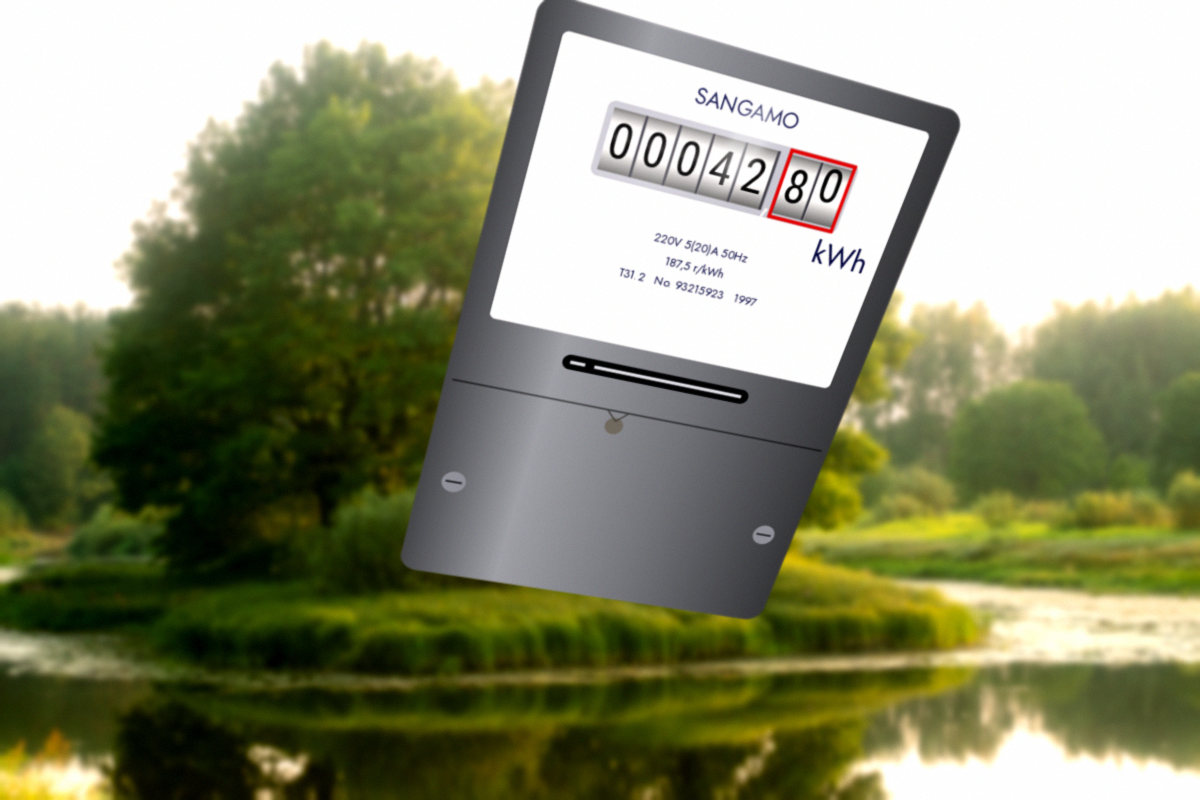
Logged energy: 42.80 kWh
